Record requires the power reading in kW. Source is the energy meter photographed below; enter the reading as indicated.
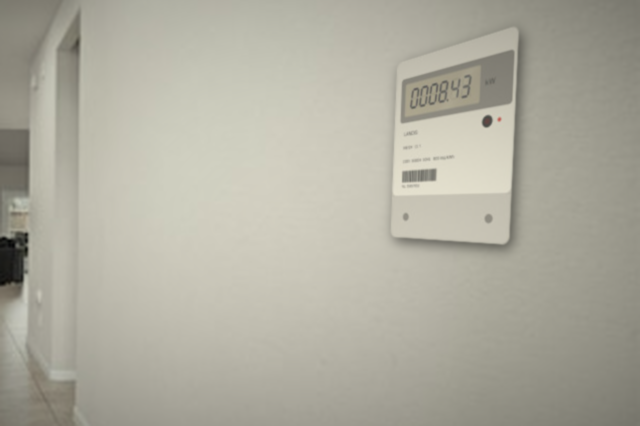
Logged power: 8.43 kW
